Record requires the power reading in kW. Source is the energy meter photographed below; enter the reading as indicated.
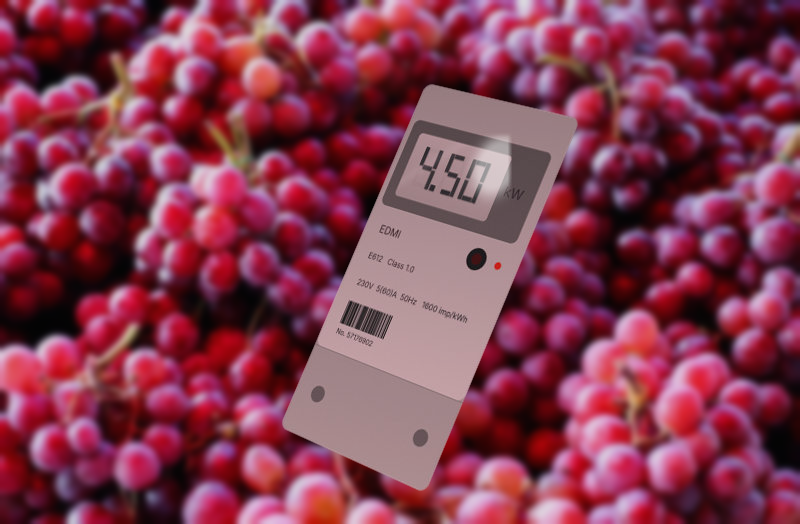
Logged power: 4.50 kW
